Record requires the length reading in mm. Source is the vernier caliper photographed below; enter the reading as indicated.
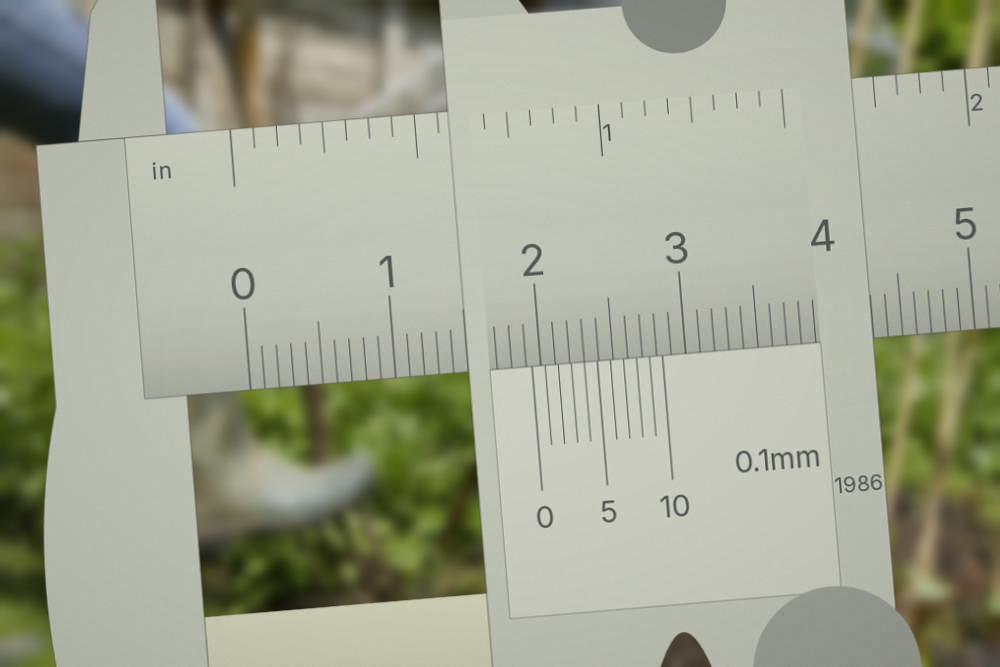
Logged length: 19.4 mm
